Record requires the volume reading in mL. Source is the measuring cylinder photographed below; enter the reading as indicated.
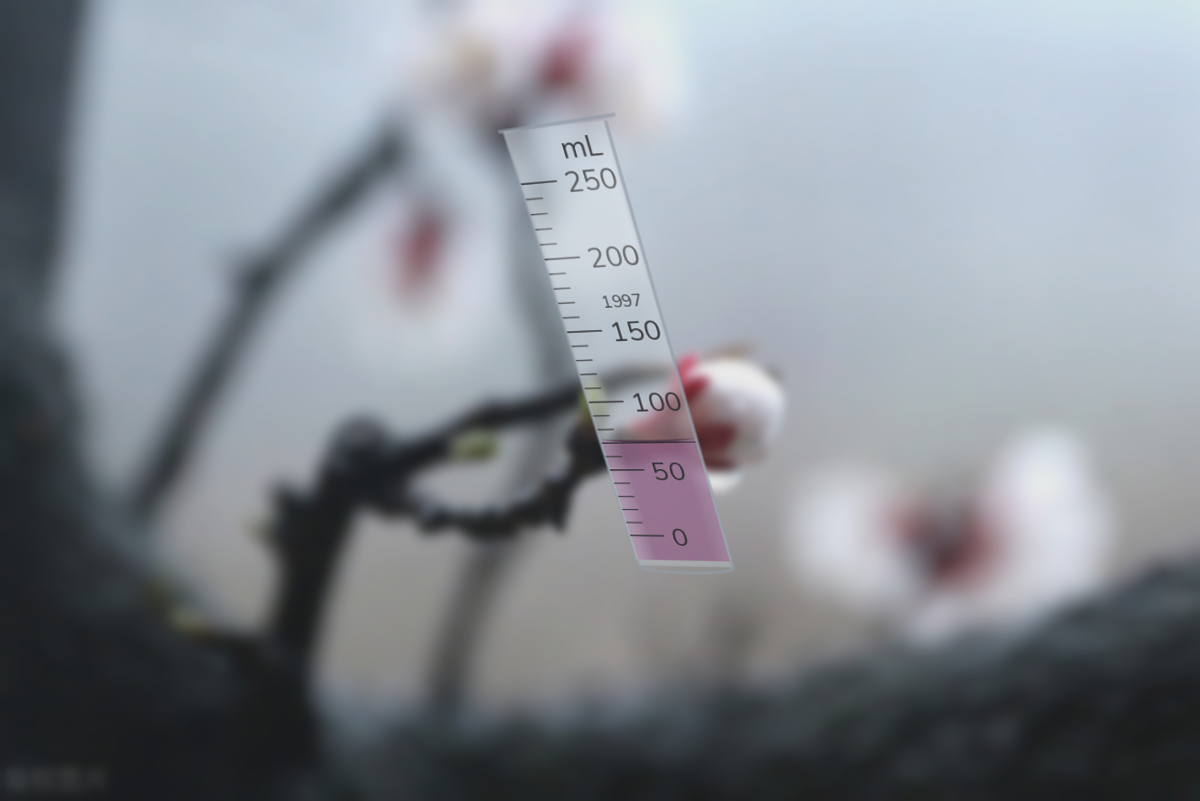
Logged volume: 70 mL
